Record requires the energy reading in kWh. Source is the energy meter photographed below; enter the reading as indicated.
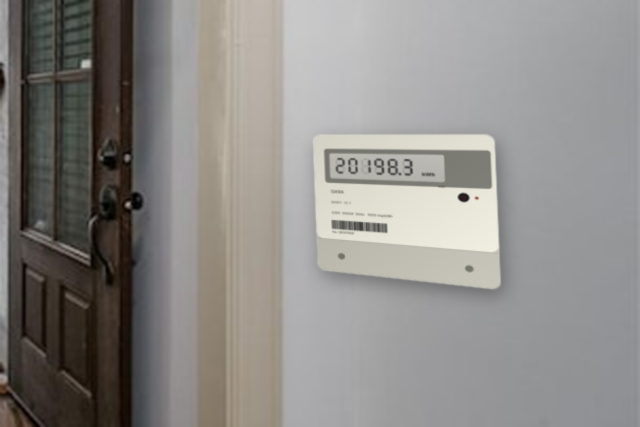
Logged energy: 20198.3 kWh
